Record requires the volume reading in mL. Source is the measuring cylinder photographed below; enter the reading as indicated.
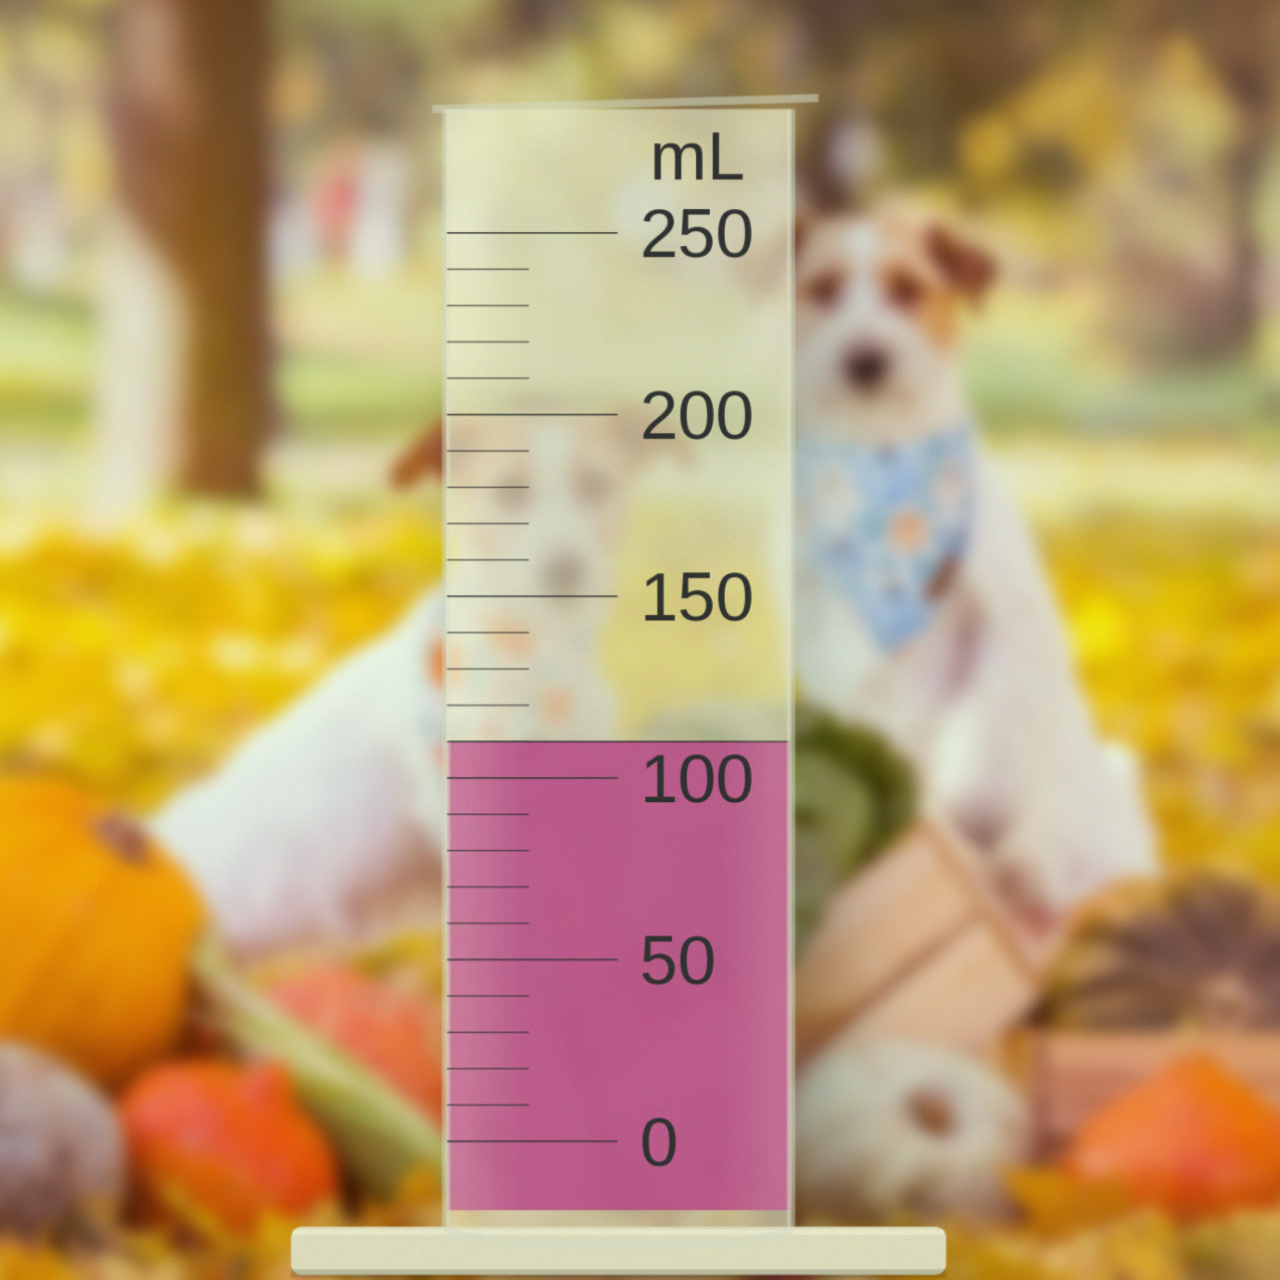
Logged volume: 110 mL
